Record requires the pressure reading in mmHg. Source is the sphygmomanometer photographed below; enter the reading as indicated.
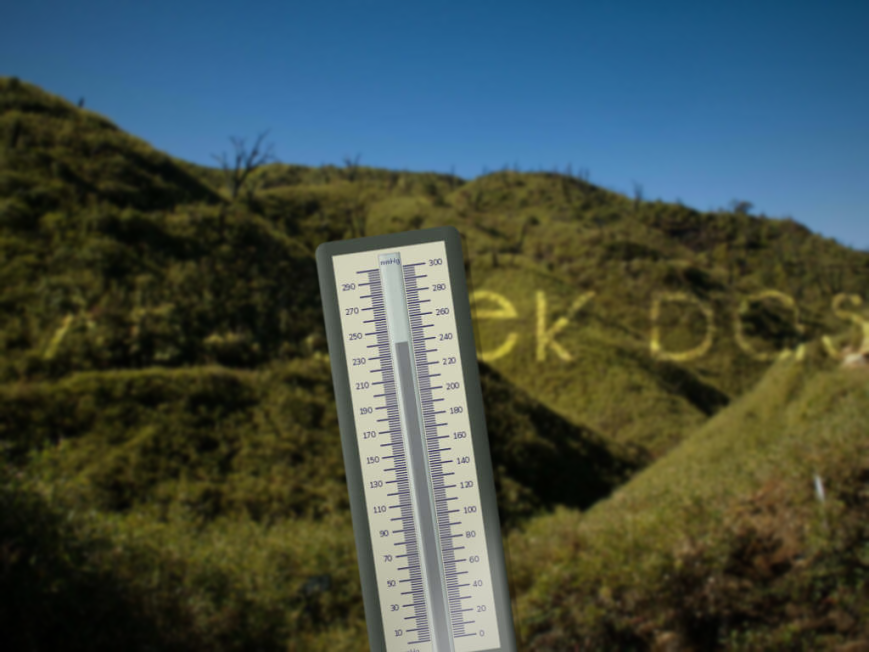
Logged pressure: 240 mmHg
